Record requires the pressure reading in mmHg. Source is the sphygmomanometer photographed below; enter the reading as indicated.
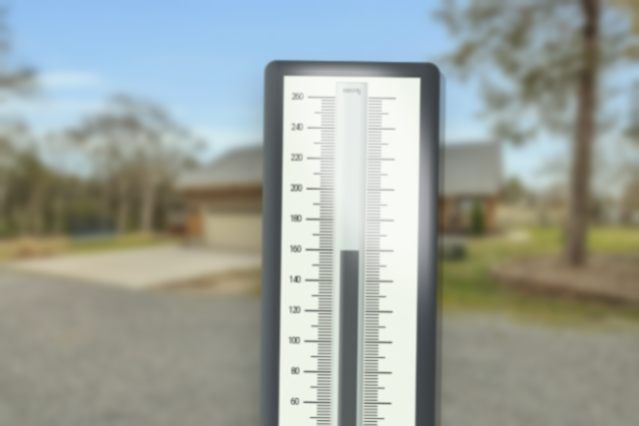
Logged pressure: 160 mmHg
